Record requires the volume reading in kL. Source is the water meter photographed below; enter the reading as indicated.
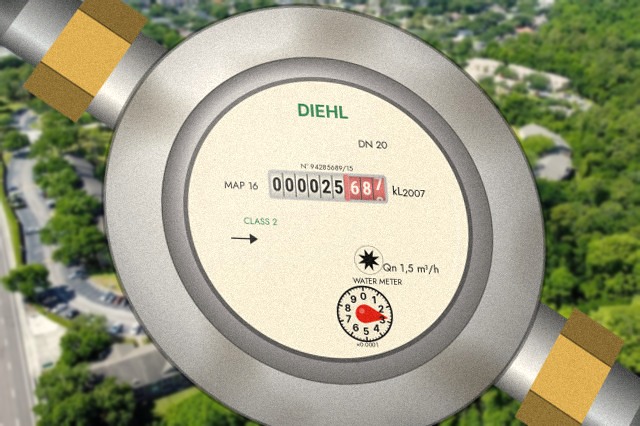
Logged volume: 25.6872 kL
